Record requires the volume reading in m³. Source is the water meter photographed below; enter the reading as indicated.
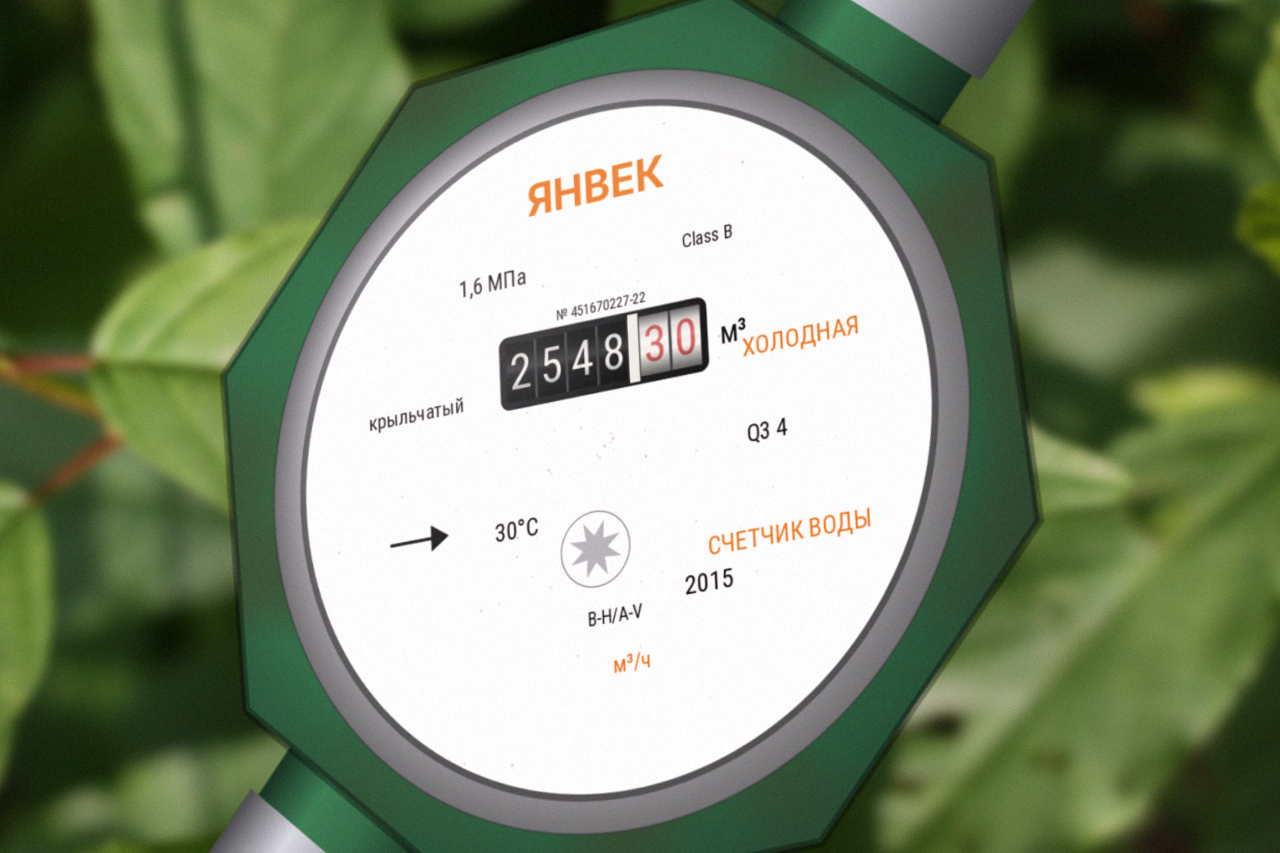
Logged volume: 2548.30 m³
